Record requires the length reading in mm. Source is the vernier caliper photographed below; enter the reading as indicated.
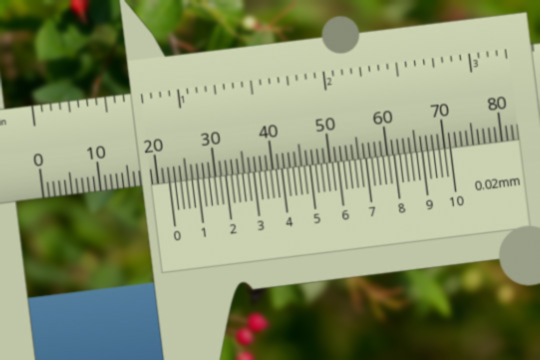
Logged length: 22.0 mm
